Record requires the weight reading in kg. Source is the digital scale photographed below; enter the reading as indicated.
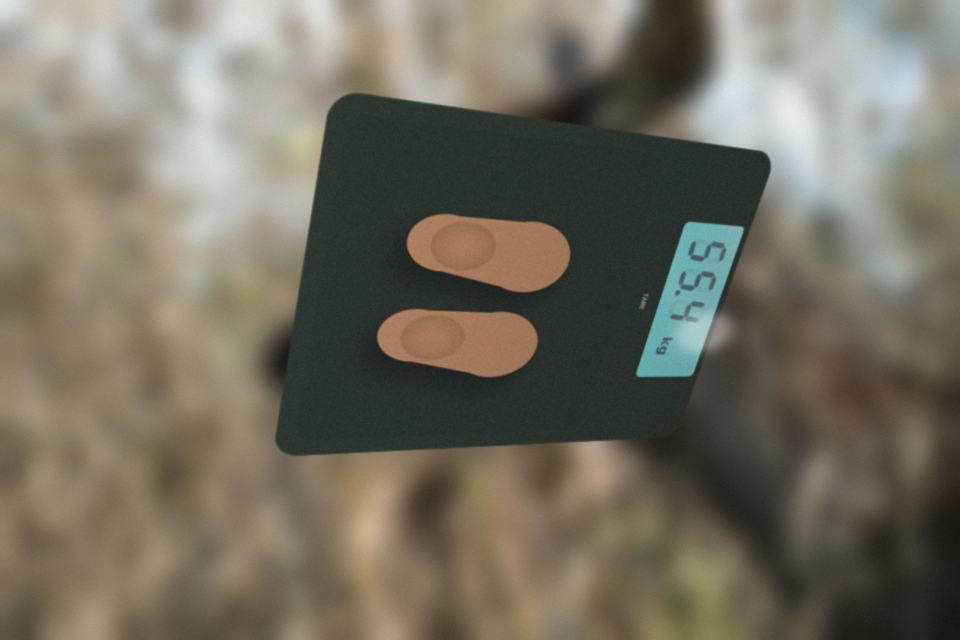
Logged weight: 55.4 kg
